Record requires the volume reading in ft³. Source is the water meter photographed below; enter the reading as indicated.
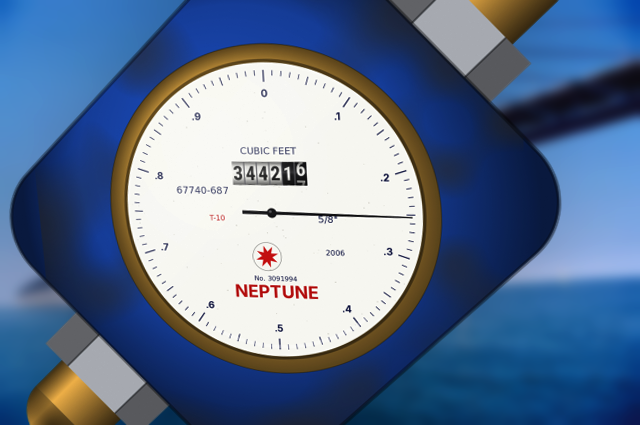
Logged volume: 344216.25 ft³
